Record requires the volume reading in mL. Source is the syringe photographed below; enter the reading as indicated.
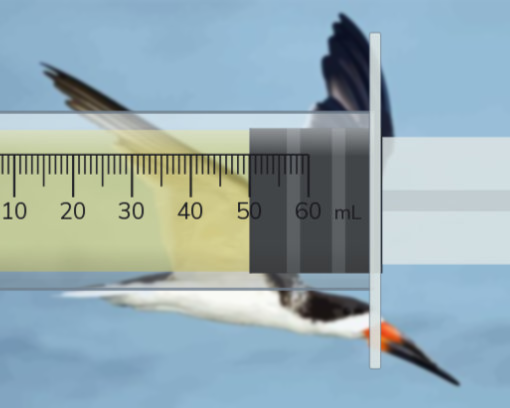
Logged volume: 50 mL
